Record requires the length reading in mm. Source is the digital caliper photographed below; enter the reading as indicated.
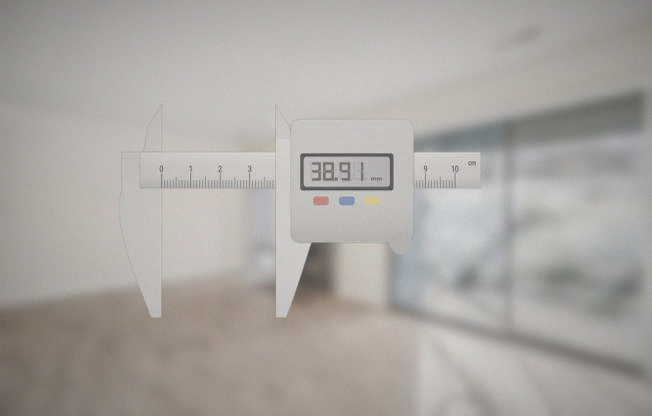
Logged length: 38.91 mm
